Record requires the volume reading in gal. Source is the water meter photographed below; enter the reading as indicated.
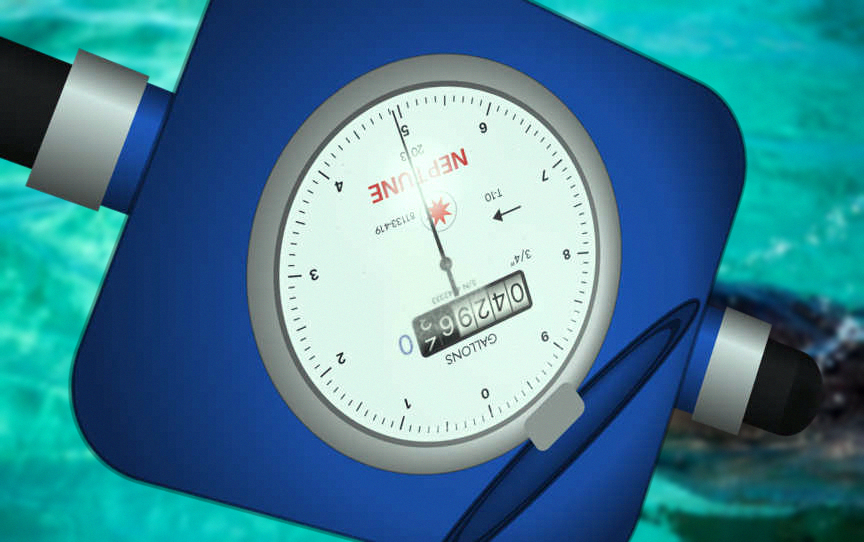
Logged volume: 429624.9 gal
